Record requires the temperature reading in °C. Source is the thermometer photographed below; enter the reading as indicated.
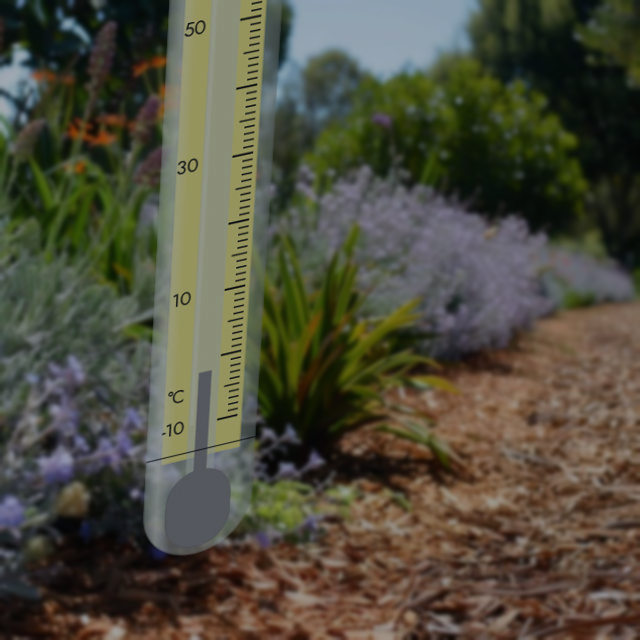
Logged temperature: -2 °C
